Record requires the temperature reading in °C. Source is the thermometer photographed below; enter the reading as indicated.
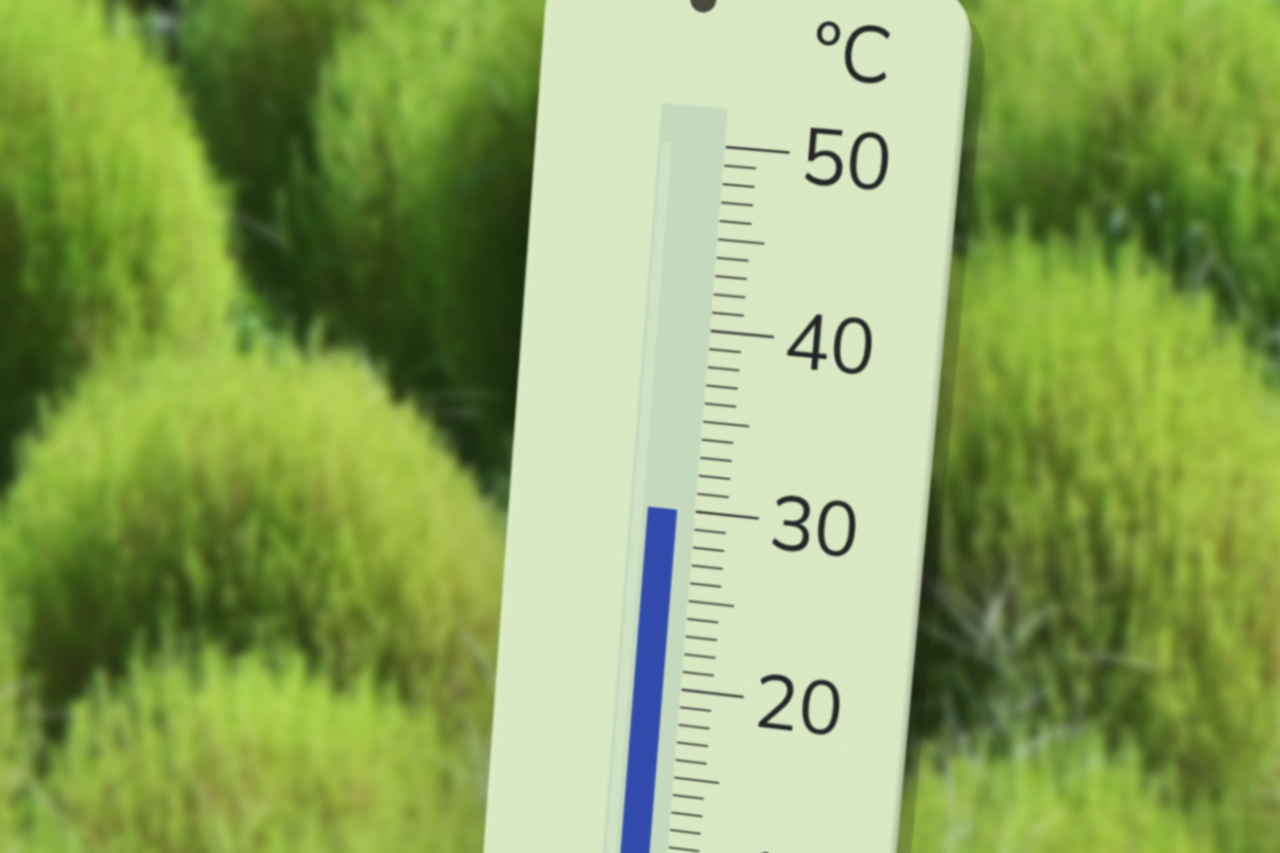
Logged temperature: 30 °C
